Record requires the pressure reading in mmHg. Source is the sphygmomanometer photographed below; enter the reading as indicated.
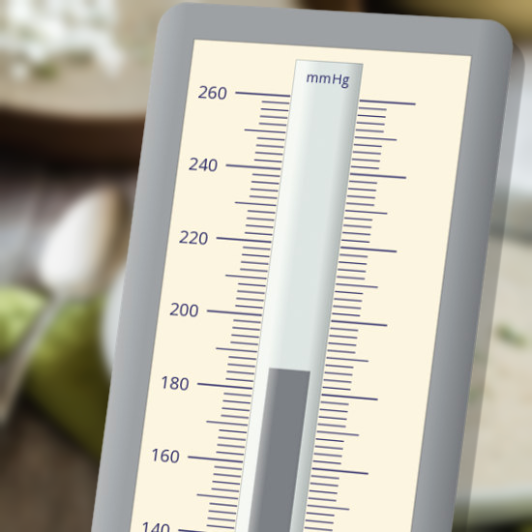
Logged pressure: 186 mmHg
